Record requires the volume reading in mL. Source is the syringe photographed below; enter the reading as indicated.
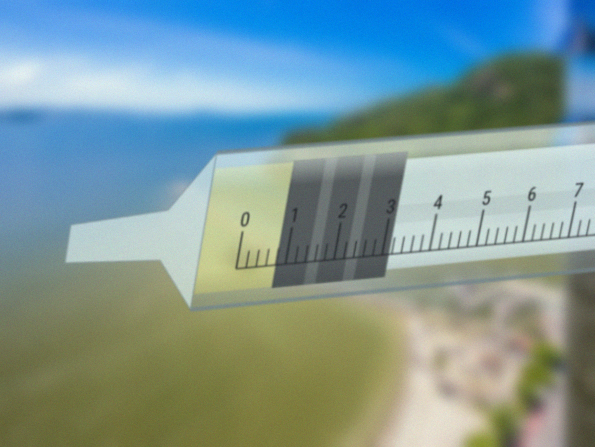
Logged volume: 0.8 mL
